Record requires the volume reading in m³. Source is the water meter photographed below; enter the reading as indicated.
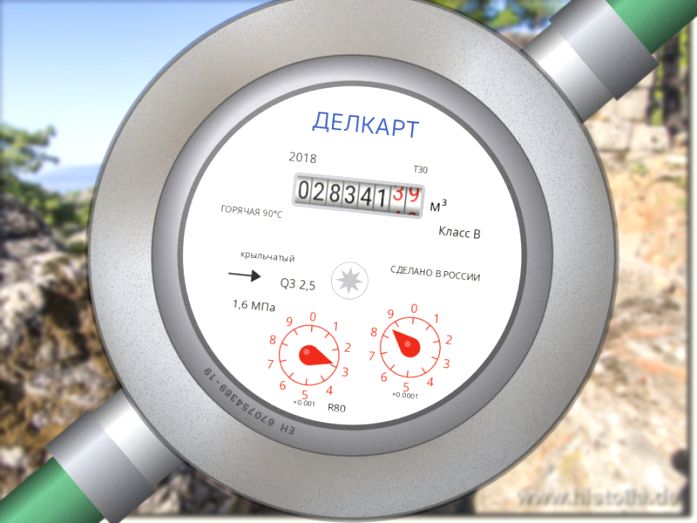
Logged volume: 28341.3928 m³
